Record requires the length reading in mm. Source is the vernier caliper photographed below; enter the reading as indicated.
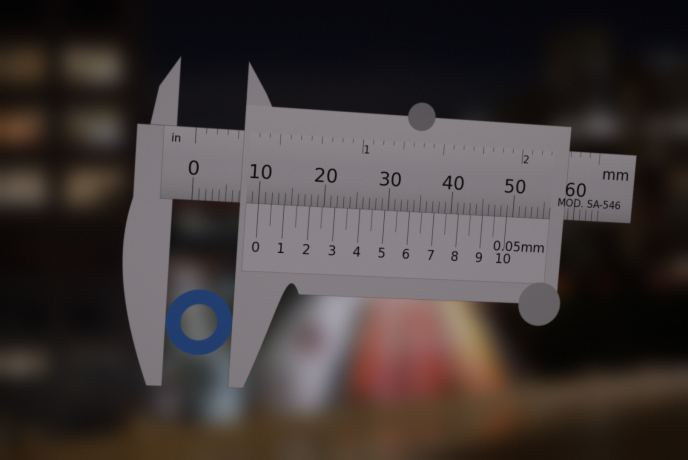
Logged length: 10.0 mm
